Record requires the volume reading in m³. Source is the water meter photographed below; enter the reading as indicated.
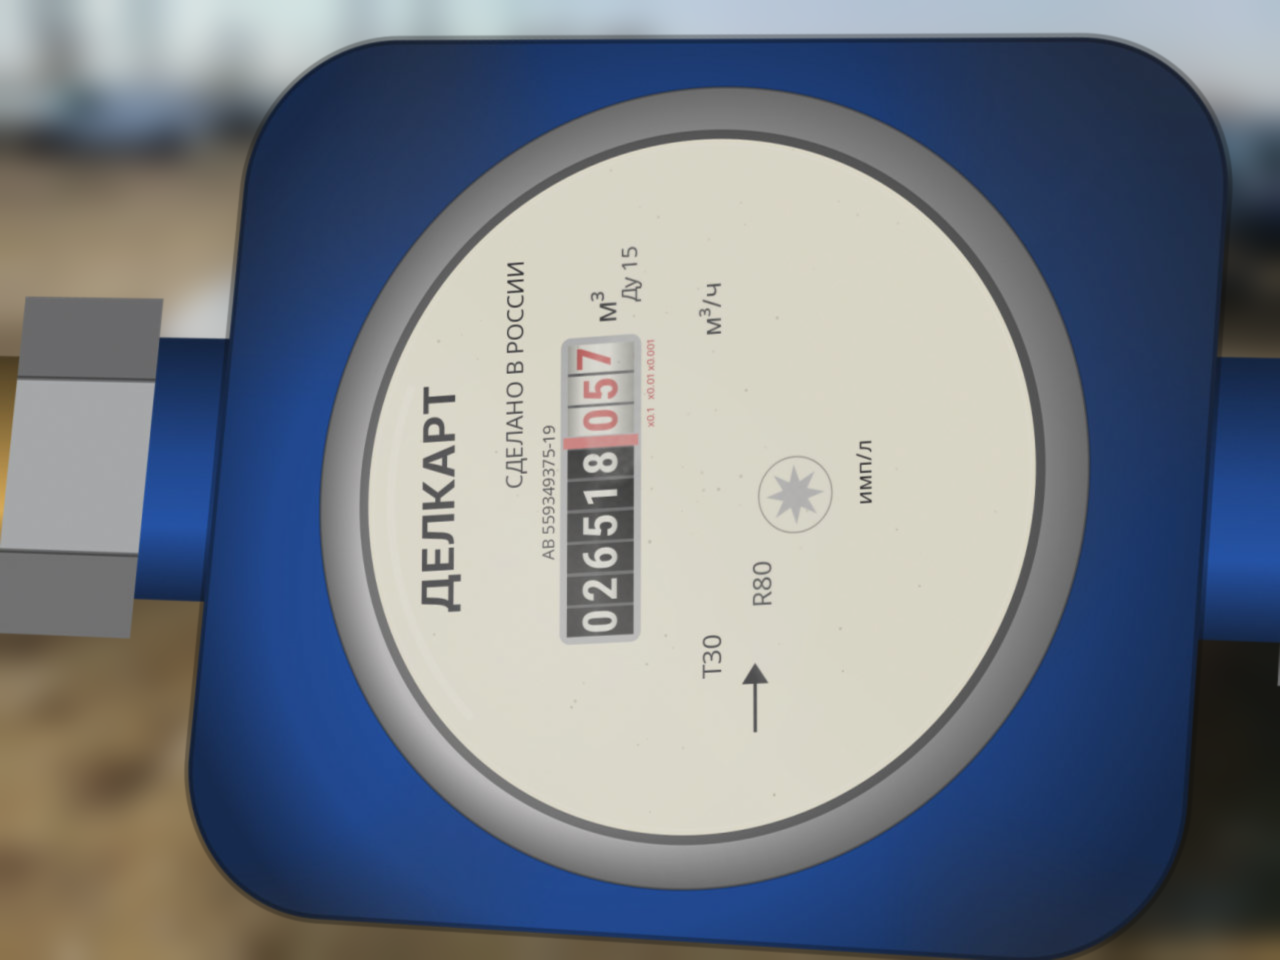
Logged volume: 26518.057 m³
